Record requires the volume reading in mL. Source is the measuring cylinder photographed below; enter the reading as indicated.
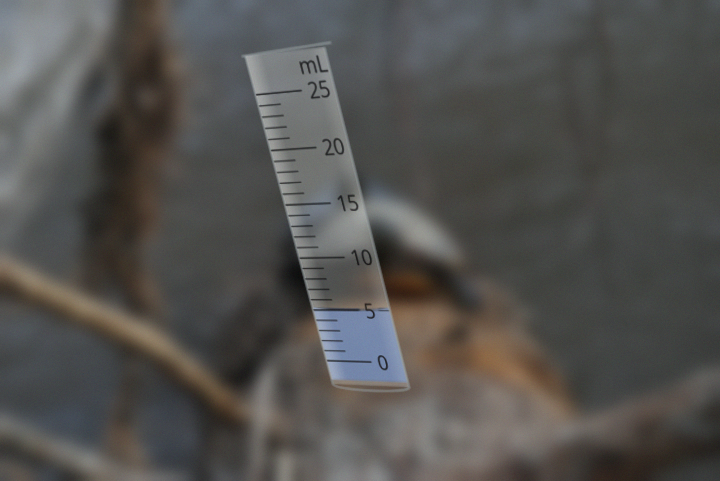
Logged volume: 5 mL
